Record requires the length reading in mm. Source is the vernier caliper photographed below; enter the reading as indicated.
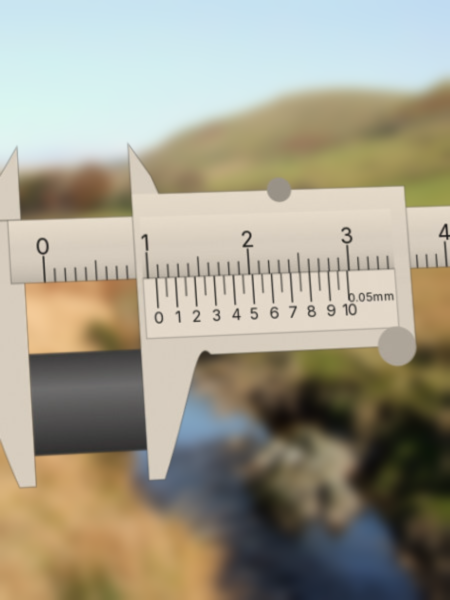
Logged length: 10.8 mm
